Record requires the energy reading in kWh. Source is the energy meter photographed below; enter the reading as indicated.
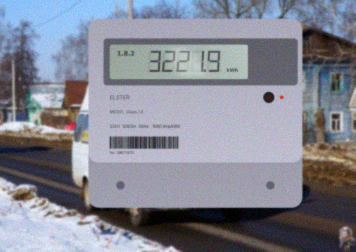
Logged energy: 3221.9 kWh
